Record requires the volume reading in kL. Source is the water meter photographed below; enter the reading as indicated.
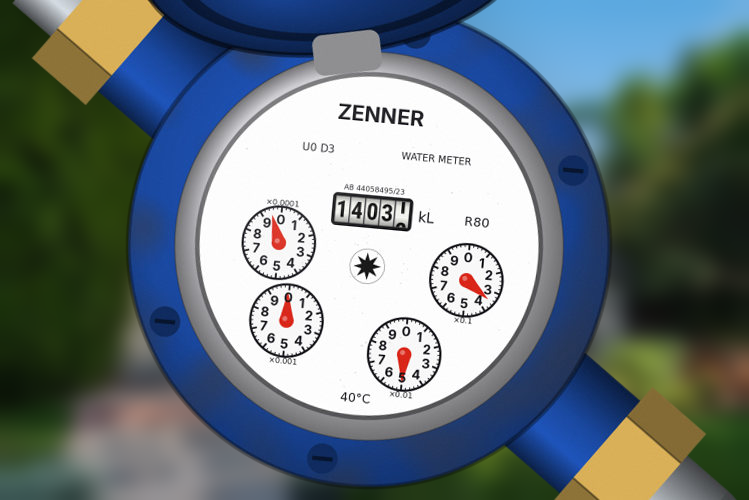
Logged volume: 14031.3499 kL
